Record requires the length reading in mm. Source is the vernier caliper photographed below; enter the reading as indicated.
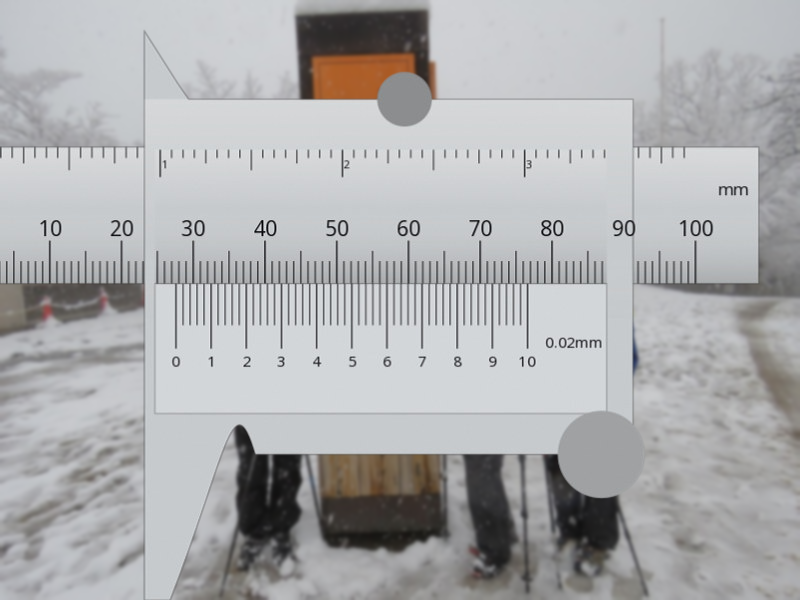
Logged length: 27.6 mm
